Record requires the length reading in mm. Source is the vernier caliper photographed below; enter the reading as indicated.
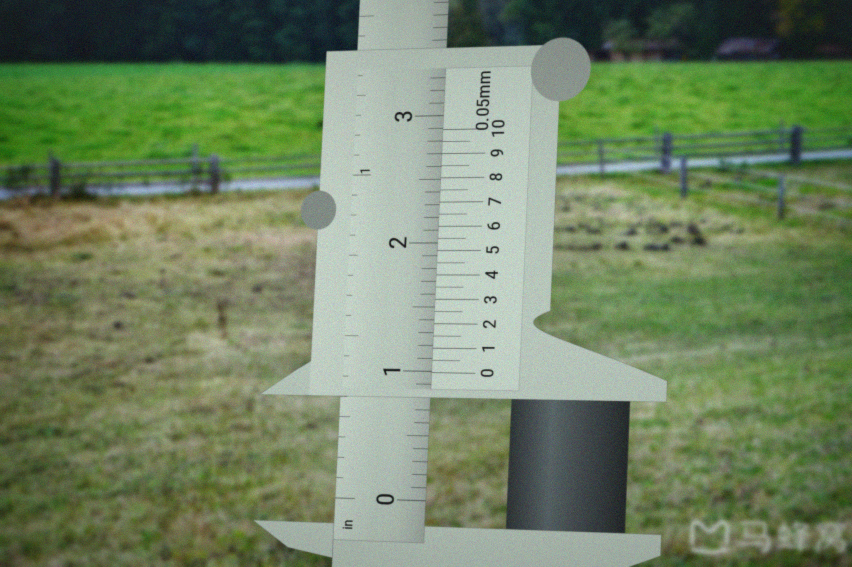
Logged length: 9.9 mm
